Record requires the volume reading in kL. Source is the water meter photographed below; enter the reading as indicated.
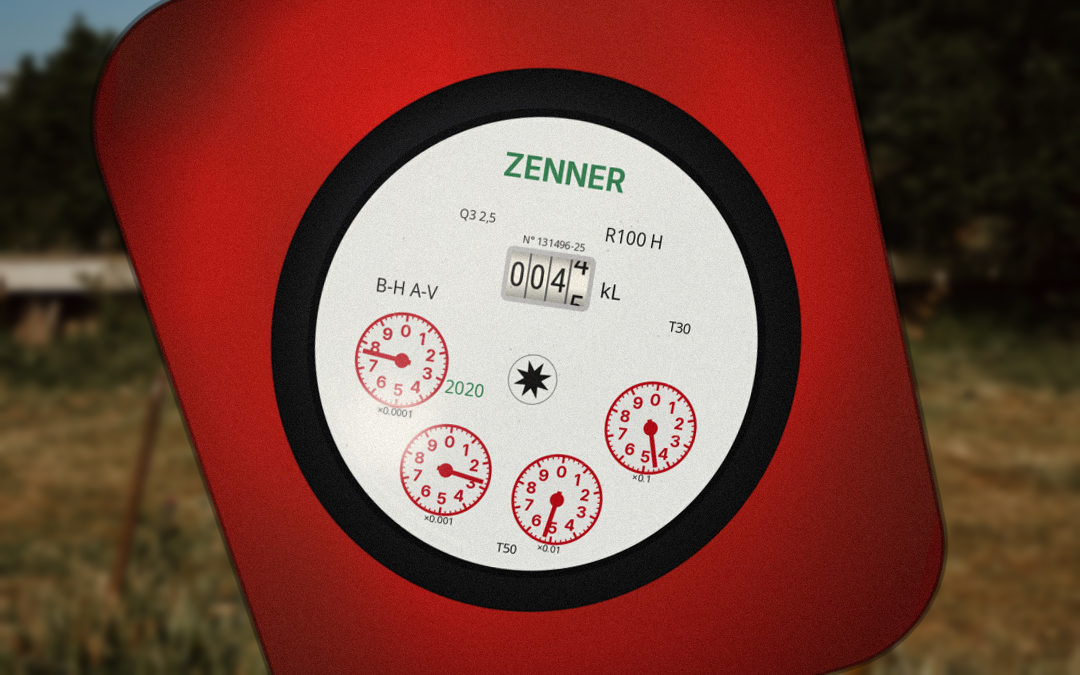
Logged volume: 44.4527 kL
